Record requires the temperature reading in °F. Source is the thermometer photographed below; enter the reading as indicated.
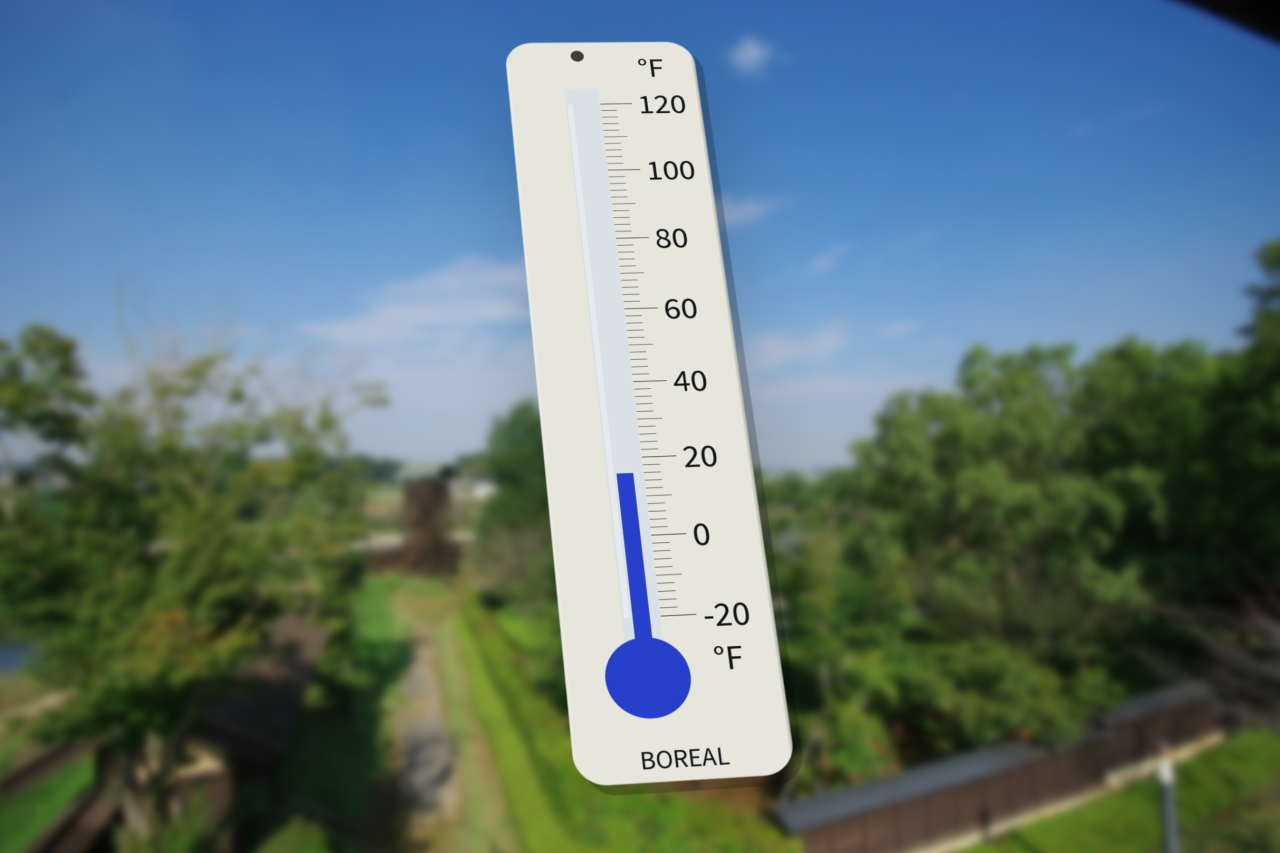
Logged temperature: 16 °F
